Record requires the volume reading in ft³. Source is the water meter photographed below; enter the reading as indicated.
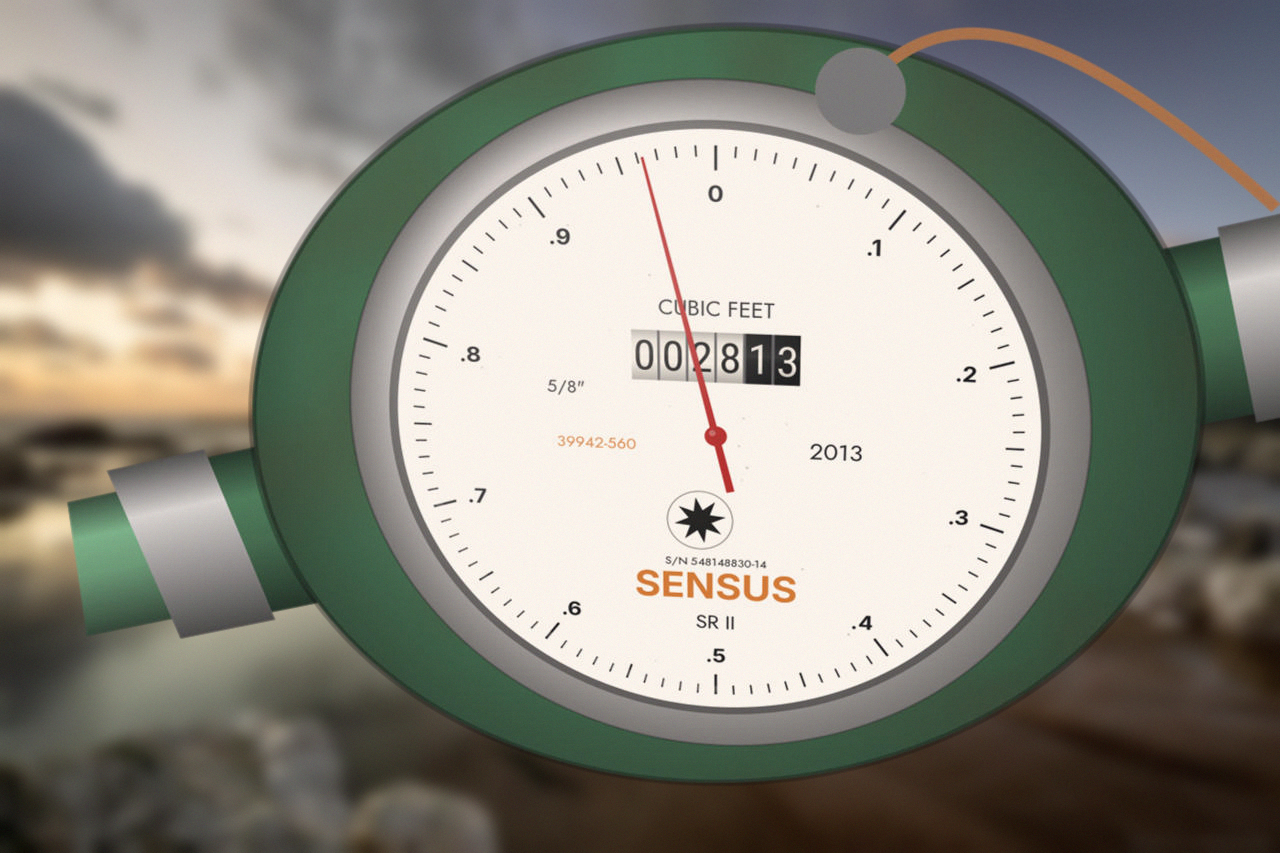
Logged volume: 2812.96 ft³
